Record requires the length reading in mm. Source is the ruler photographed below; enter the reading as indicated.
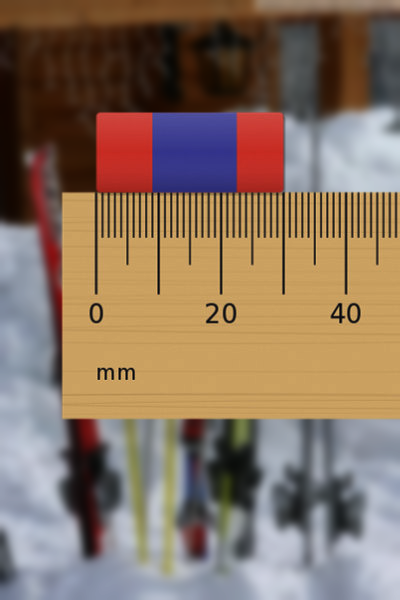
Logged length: 30 mm
